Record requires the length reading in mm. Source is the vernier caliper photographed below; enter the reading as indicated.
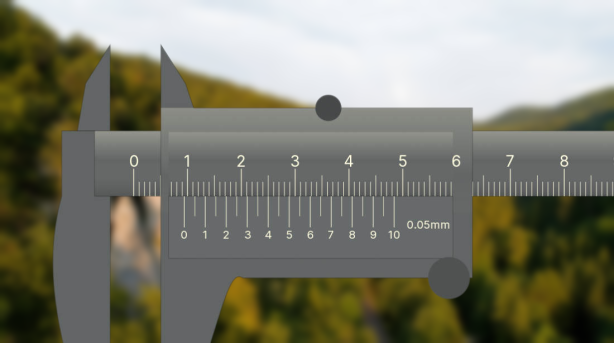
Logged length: 9.4 mm
